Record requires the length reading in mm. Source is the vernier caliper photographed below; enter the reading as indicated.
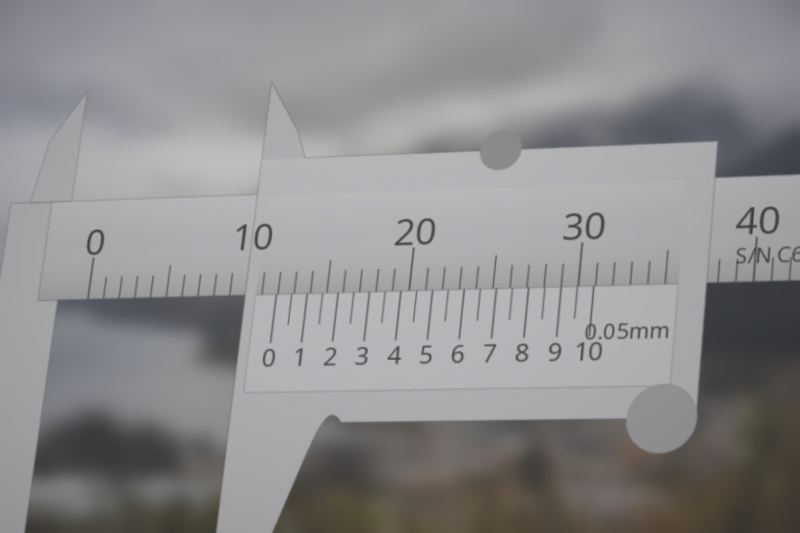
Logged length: 11.9 mm
